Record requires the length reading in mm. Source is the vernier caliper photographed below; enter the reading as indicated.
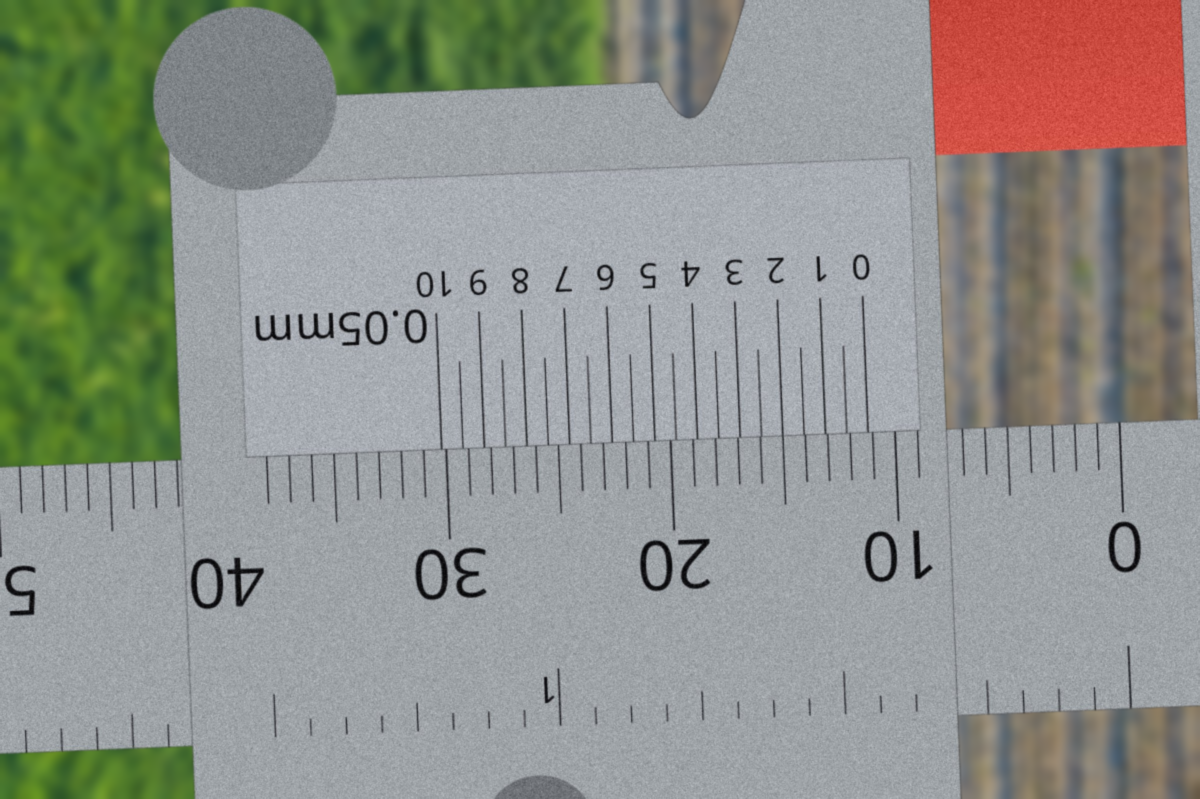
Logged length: 11.2 mm
